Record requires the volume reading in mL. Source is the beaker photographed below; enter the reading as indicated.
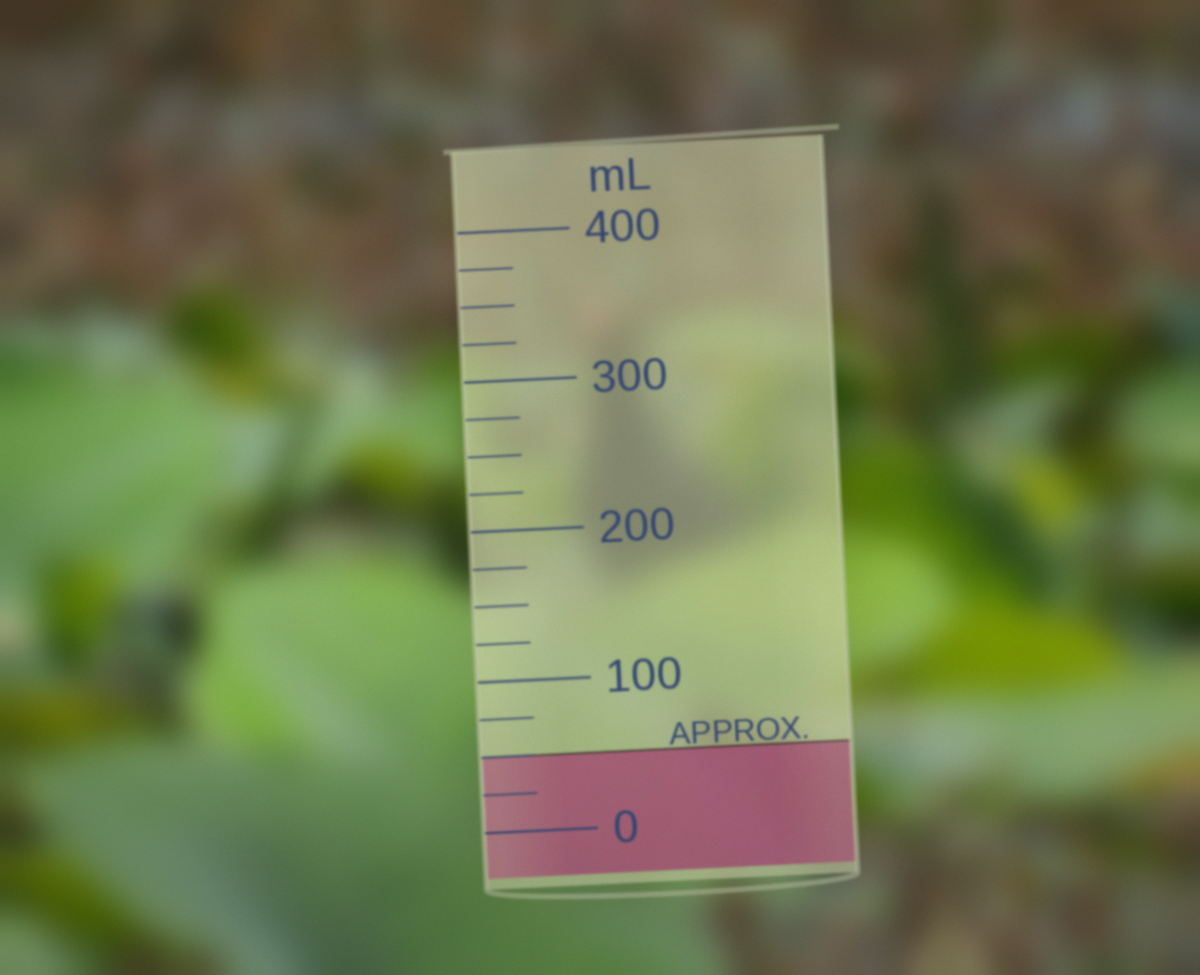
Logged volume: 50 mL
